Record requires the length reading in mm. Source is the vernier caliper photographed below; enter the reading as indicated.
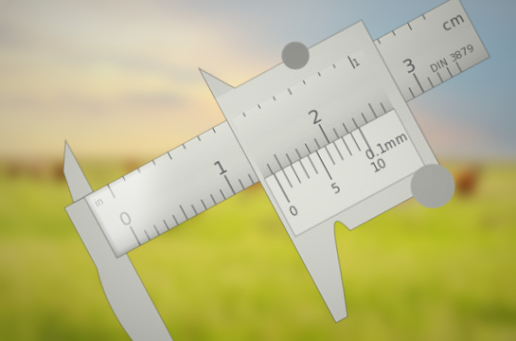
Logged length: 14.1 mm
